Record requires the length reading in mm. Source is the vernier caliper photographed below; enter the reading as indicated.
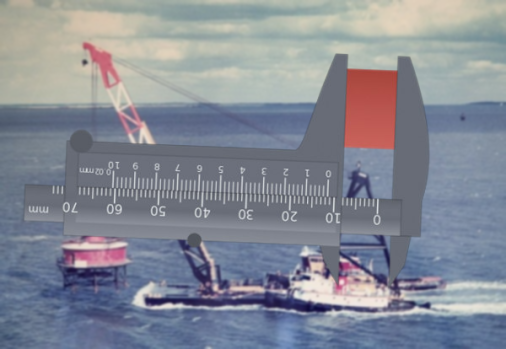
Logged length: 11.5 mm
